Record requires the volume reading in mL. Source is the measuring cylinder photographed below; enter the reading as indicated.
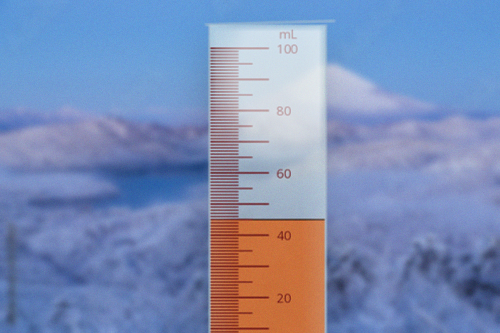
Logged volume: 45 mL
